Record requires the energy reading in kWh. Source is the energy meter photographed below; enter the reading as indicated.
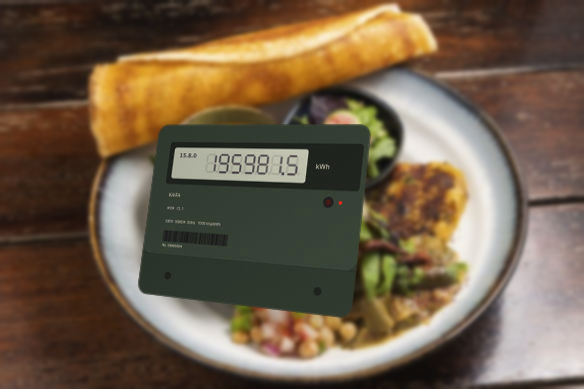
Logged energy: 195981.5 kWh
